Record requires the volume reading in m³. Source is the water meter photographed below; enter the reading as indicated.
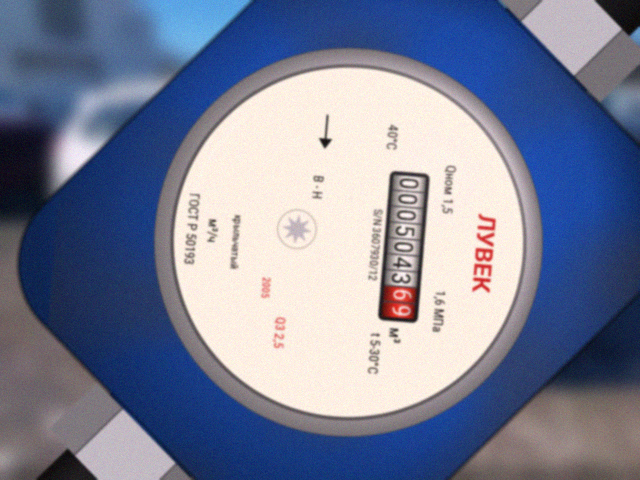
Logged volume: 5043.69 m³
